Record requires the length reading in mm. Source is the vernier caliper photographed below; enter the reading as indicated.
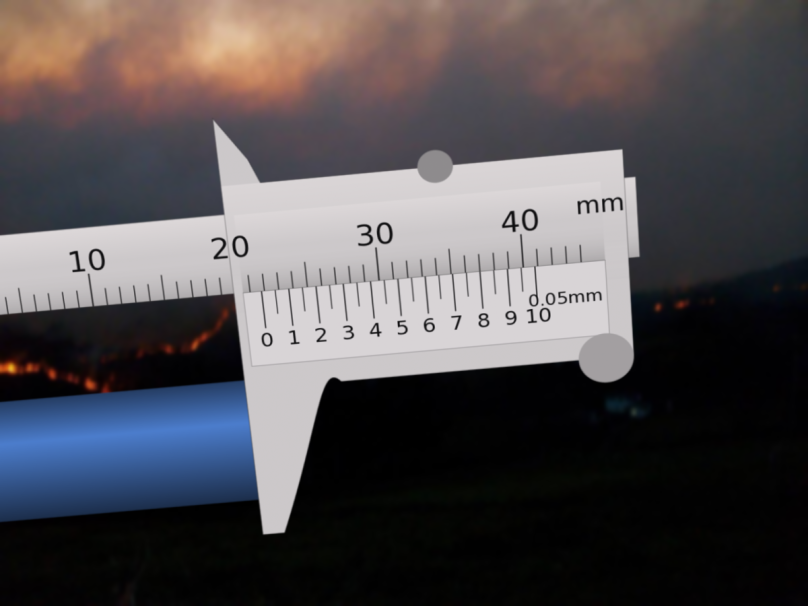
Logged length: 21.8 mm
